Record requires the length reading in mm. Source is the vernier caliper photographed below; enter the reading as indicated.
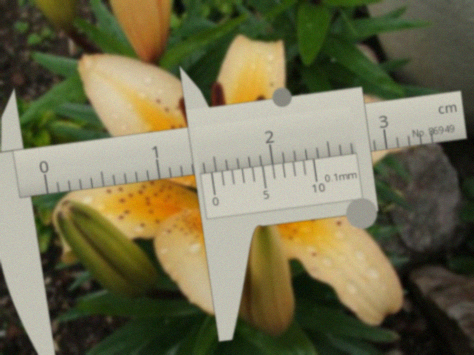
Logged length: 14.6 mm
